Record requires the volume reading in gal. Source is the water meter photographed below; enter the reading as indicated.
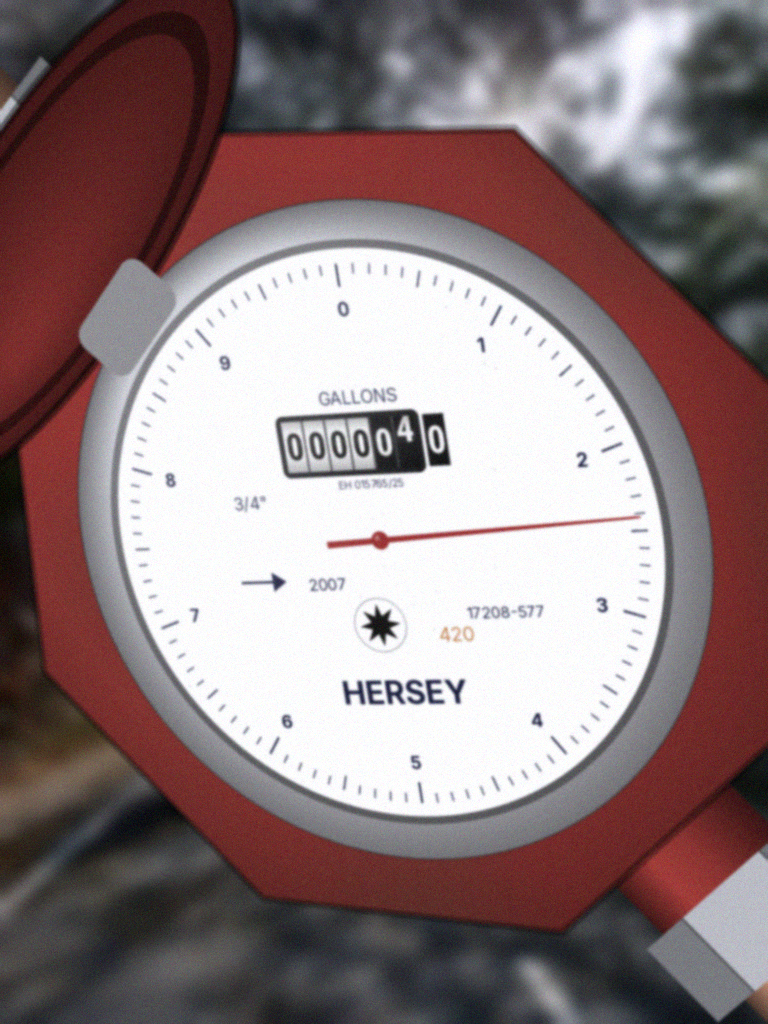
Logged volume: 42.4 gal
